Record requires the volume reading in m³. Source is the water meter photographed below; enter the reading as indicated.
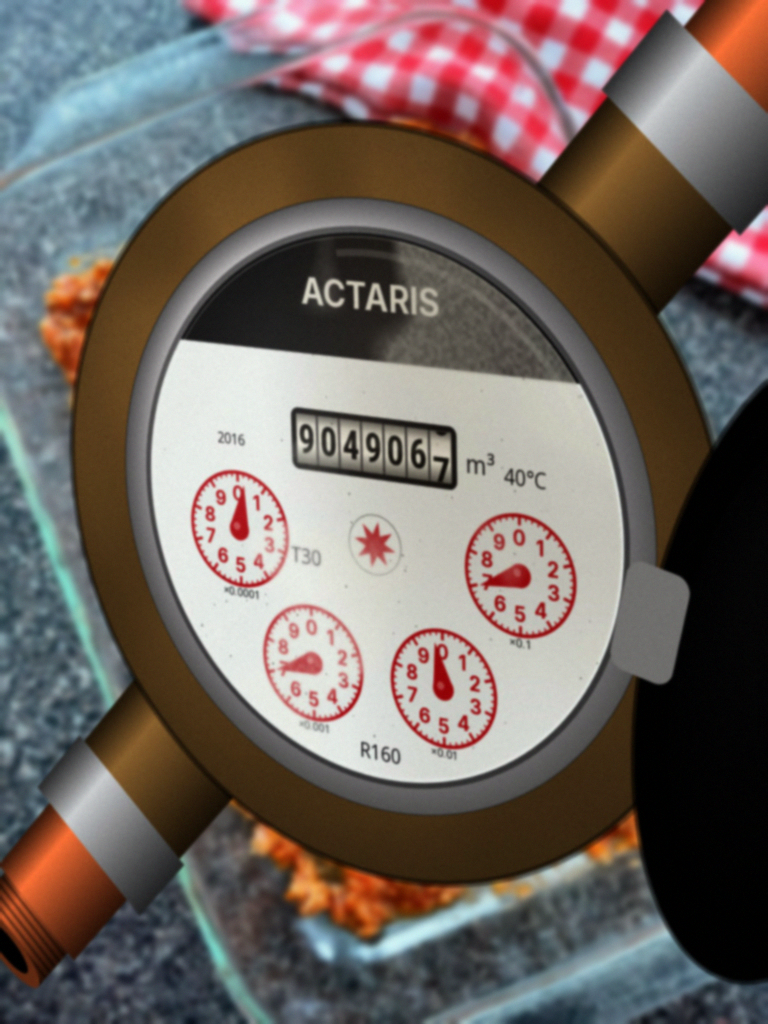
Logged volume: 9049066.6970 m³
